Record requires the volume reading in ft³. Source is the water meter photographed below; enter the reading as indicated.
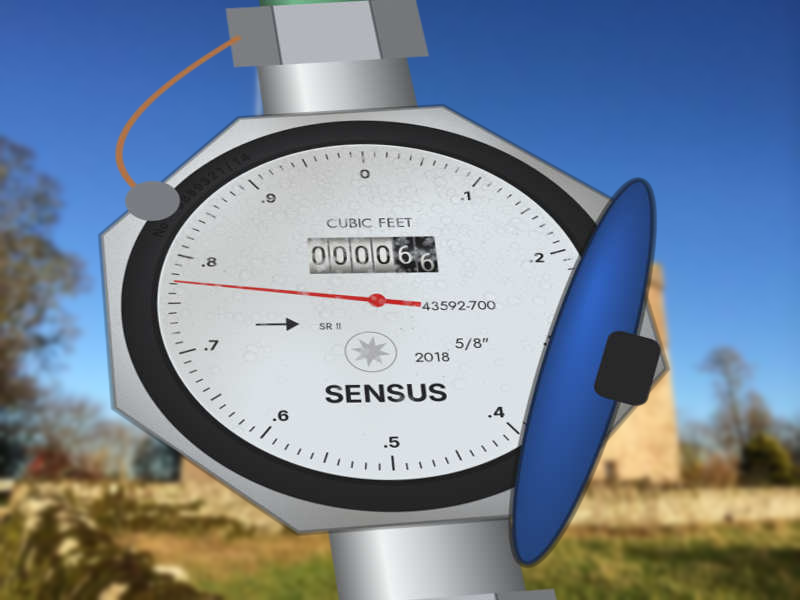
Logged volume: 65.77 ft³
